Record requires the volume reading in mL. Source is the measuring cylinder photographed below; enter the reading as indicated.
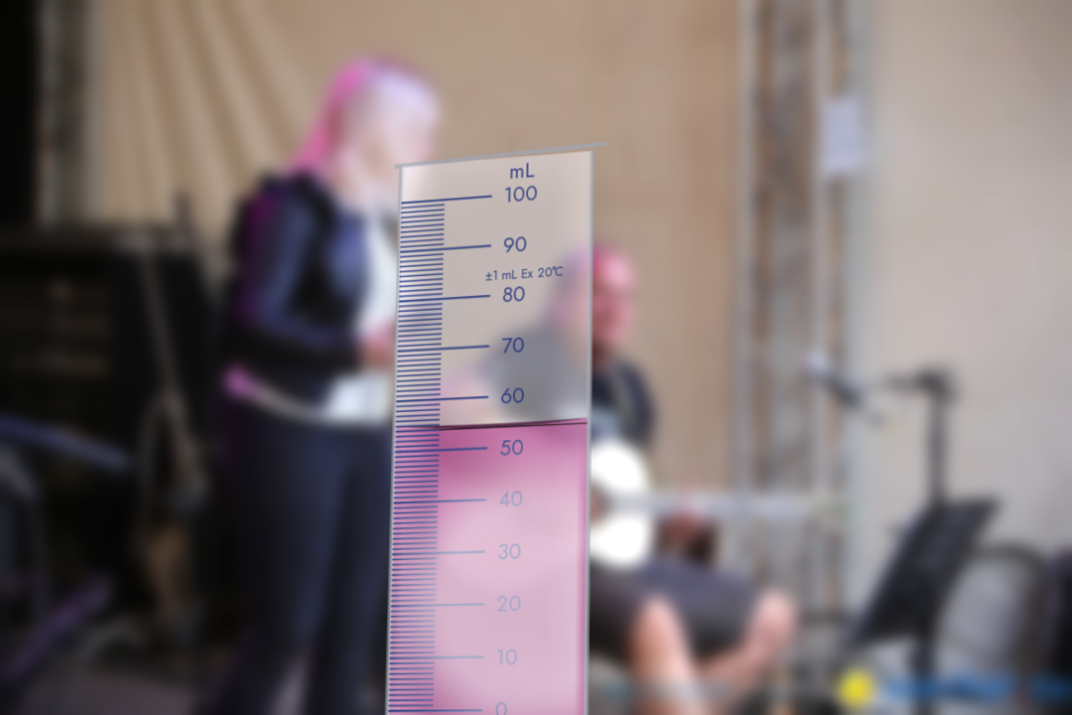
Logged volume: 54 mL
